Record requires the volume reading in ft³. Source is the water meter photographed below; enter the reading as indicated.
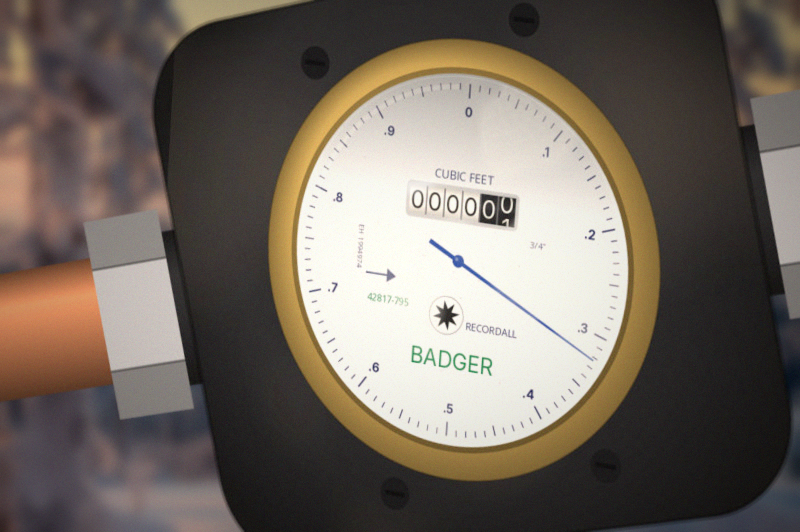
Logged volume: 0.32 ft³
